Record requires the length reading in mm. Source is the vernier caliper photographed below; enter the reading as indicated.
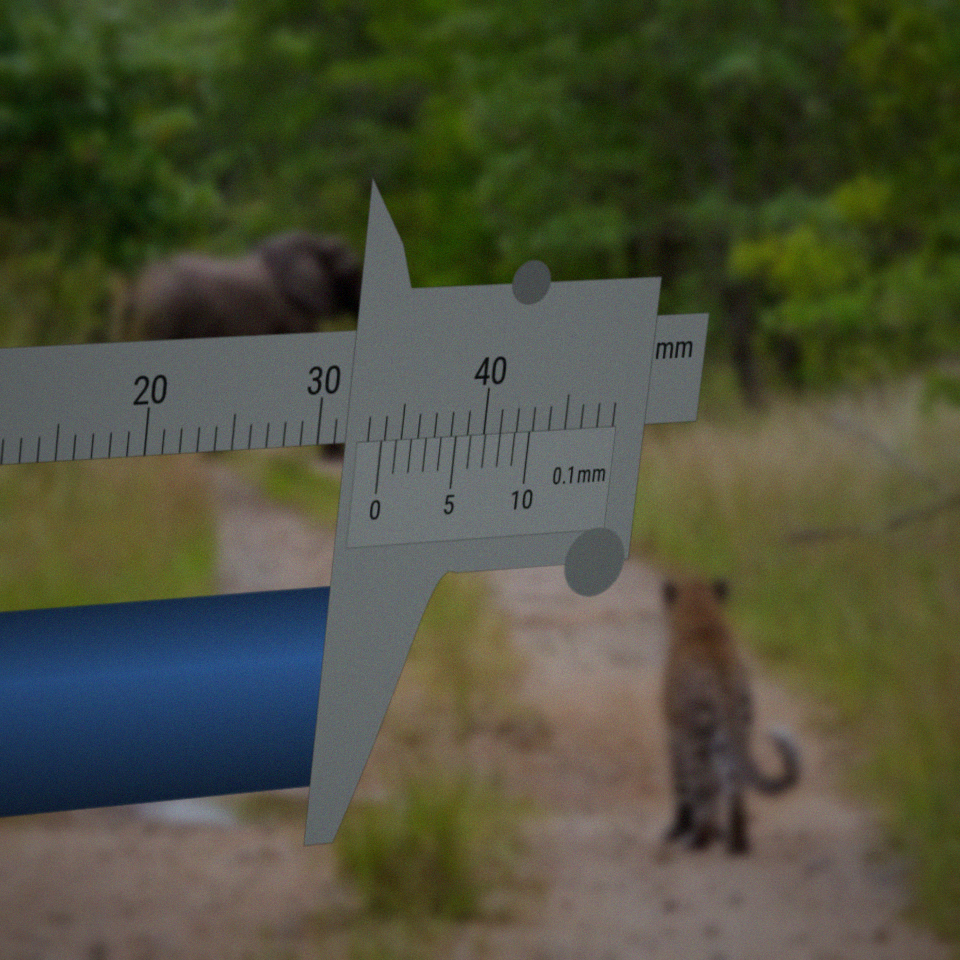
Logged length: 33.8 mm
